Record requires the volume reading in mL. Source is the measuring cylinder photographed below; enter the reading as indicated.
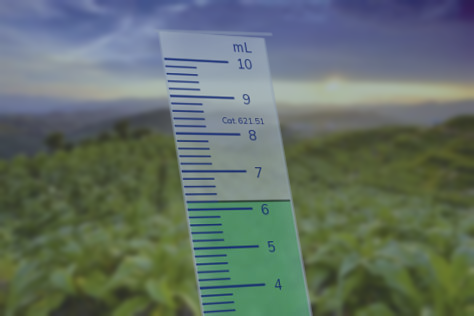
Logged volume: 6.2 mL
